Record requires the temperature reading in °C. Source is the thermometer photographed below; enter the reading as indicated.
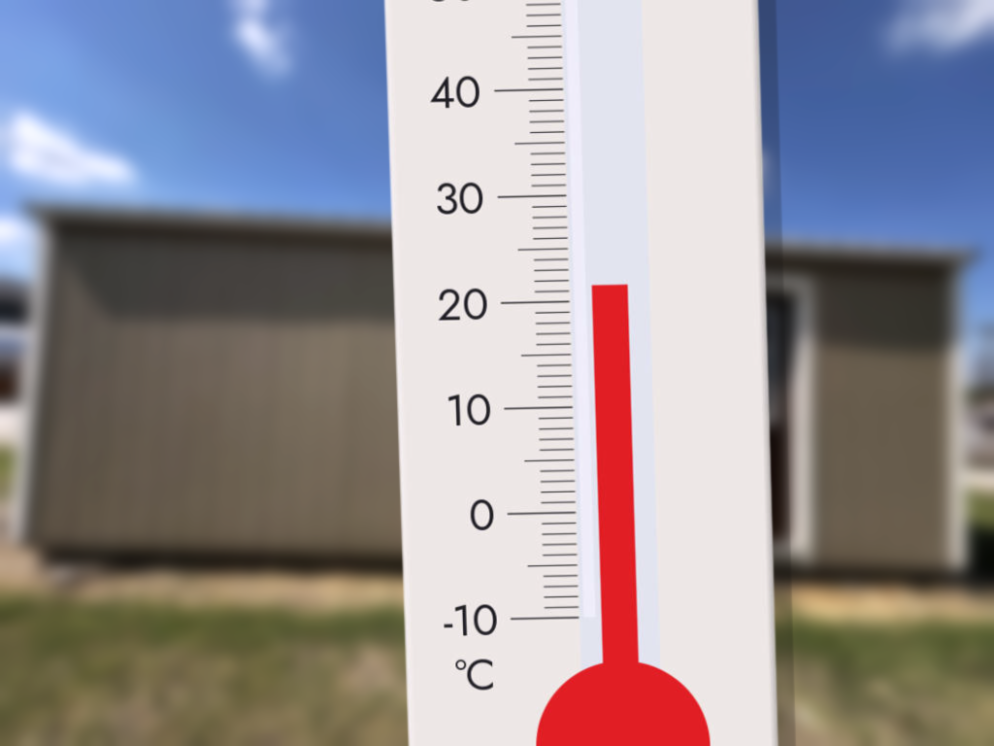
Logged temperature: 21.5 °C
